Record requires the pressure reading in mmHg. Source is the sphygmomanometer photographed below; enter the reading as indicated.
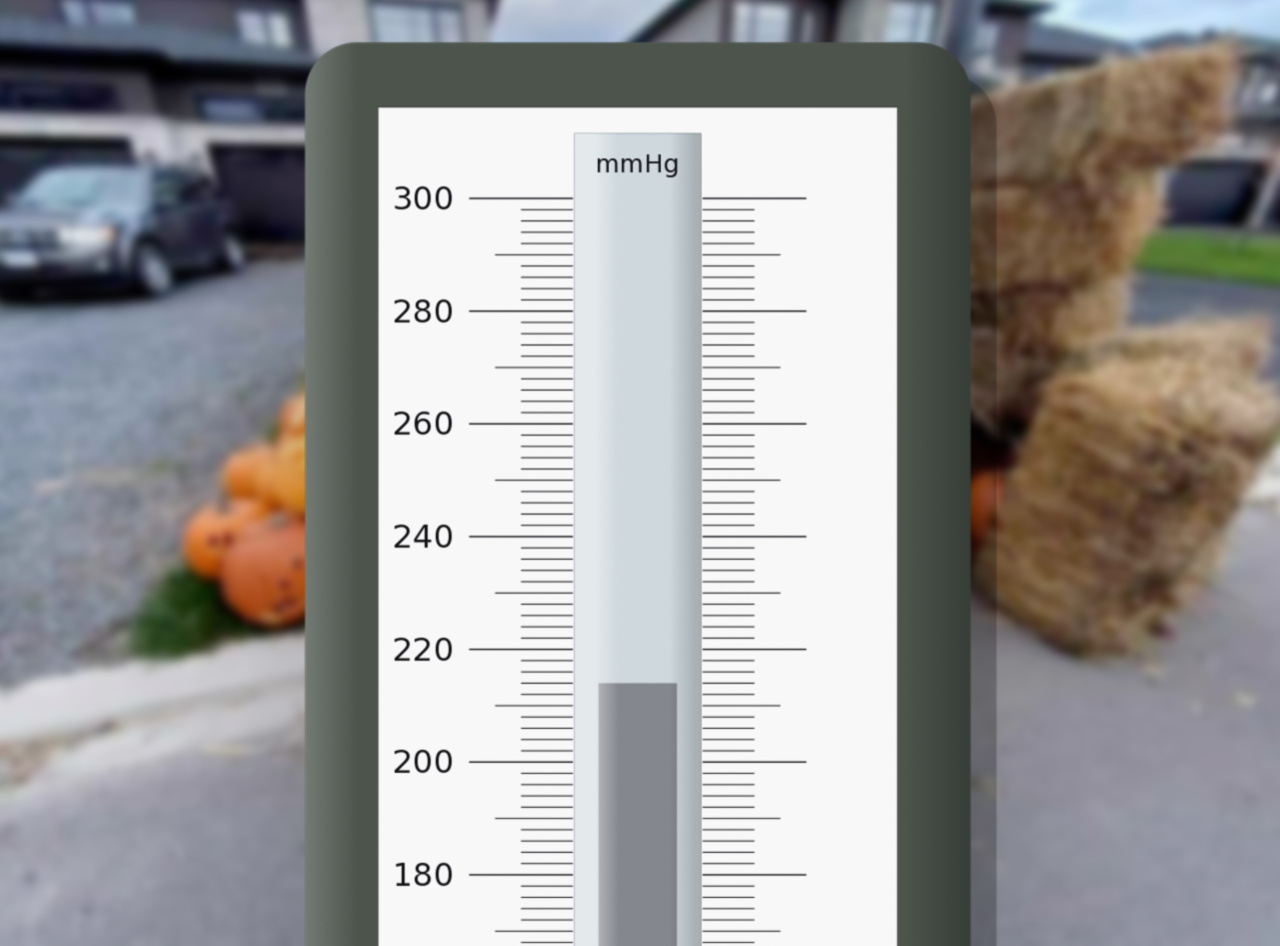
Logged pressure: 214 mmHg
